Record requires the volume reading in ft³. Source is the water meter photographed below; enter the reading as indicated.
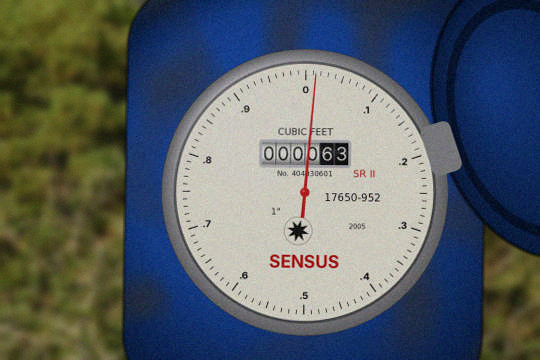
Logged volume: 63.01 ft³
